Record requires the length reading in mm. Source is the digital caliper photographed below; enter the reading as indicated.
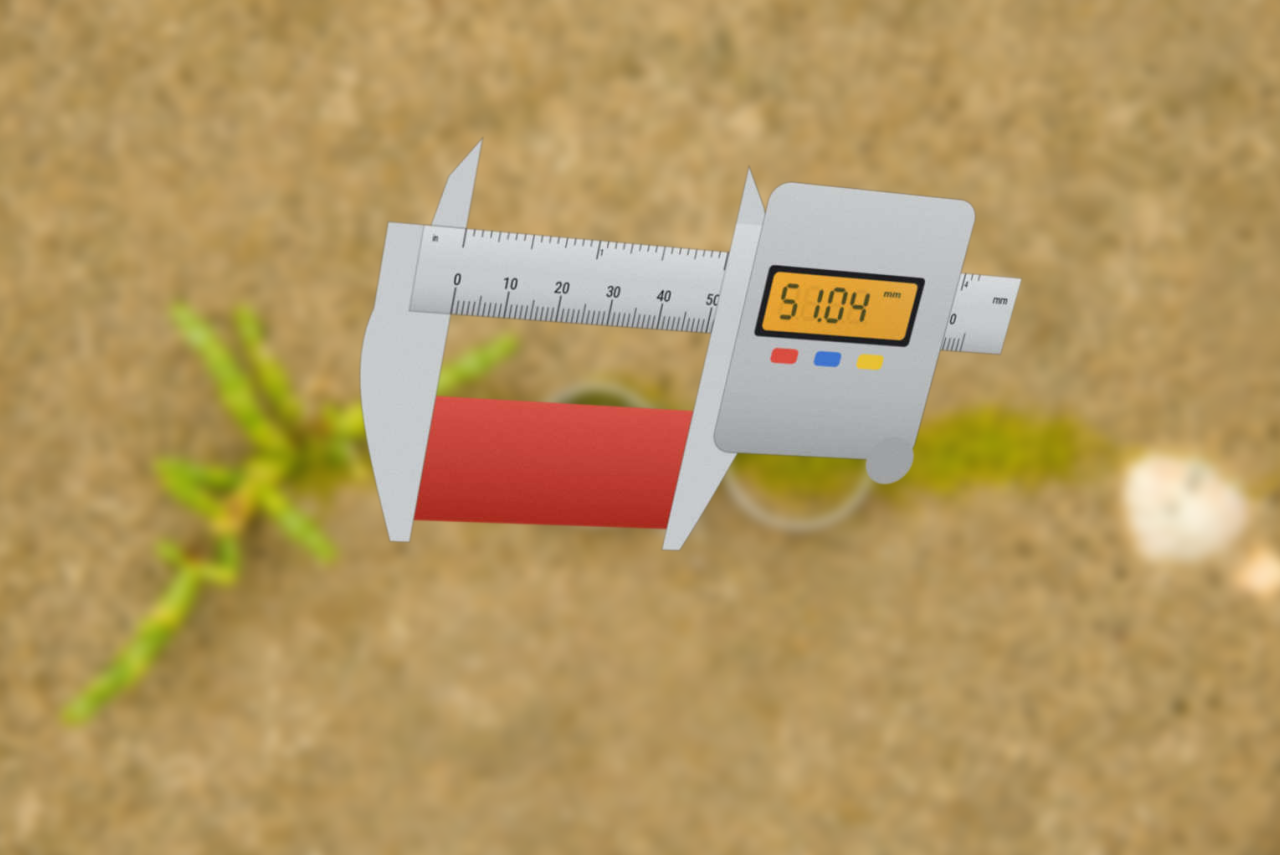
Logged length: 51.04 mm
